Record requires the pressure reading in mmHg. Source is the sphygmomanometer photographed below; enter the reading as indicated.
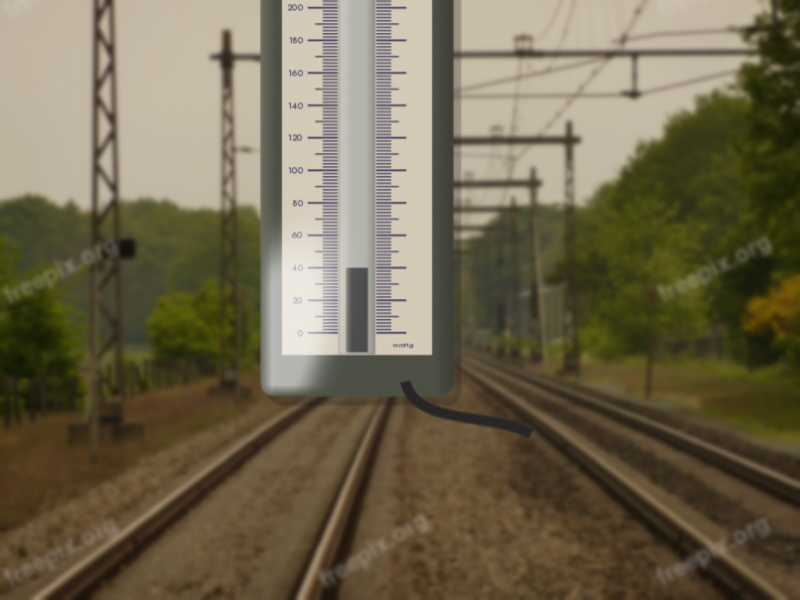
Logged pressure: 40 mmHg
